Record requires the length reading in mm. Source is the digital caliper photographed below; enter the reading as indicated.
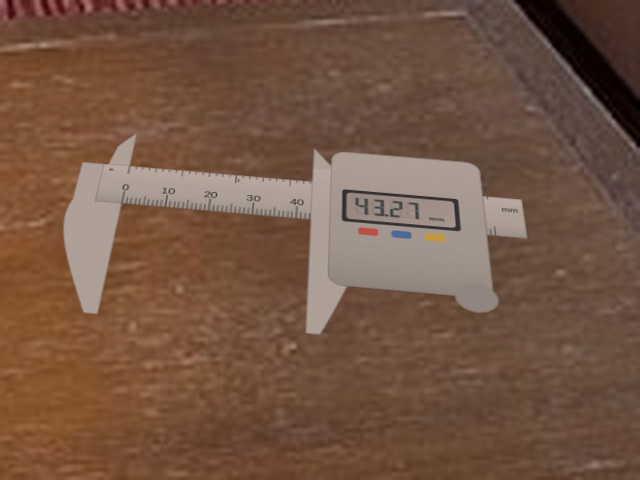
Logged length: 43.27 mm
